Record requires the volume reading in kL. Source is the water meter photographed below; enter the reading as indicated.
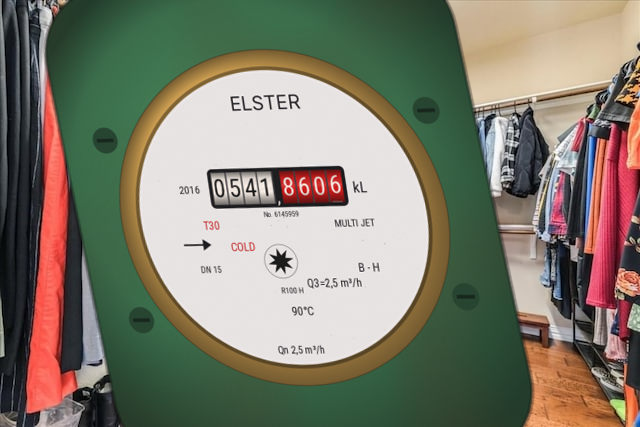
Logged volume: 541.8606 kL
